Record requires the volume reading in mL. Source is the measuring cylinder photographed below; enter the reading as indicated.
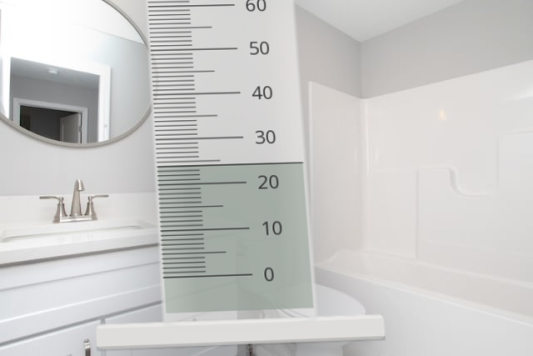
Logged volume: 24 mL
